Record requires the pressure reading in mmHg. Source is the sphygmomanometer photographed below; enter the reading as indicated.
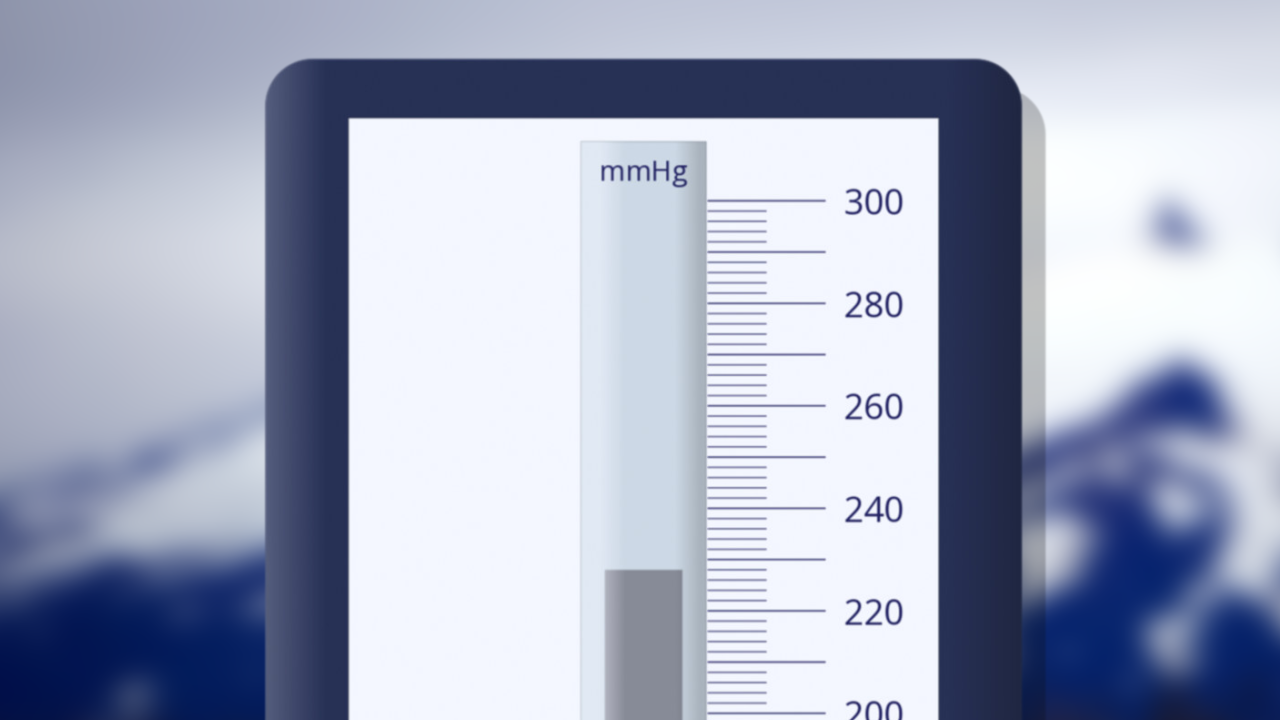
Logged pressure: 228 mmHg
